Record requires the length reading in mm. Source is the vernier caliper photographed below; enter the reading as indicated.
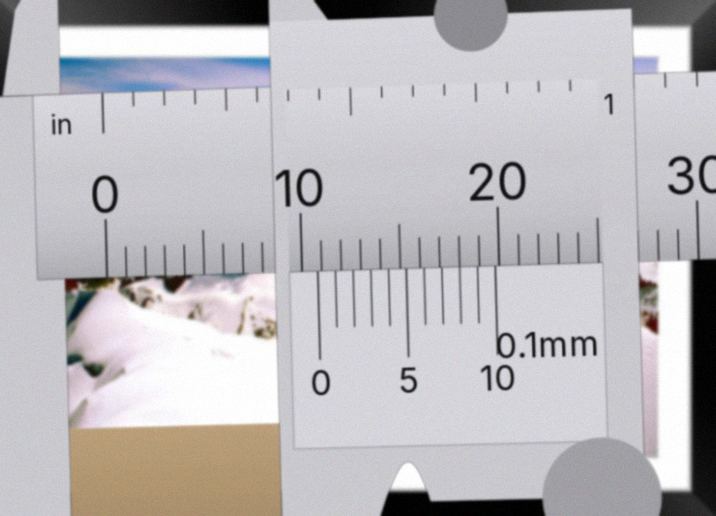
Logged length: 10.8 mm
